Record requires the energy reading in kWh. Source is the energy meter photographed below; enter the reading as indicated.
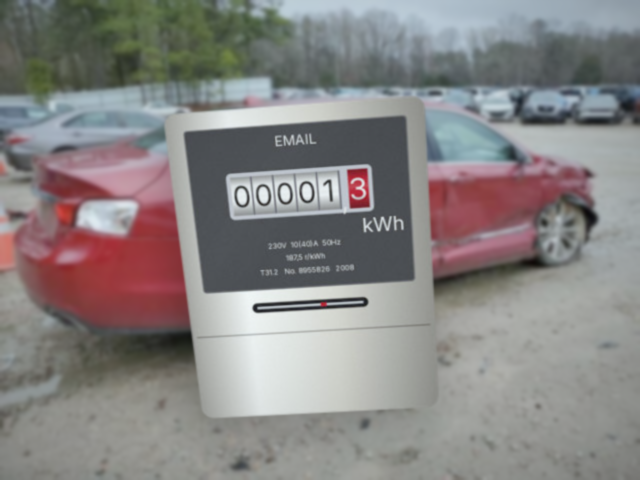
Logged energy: 1.3 kWh
